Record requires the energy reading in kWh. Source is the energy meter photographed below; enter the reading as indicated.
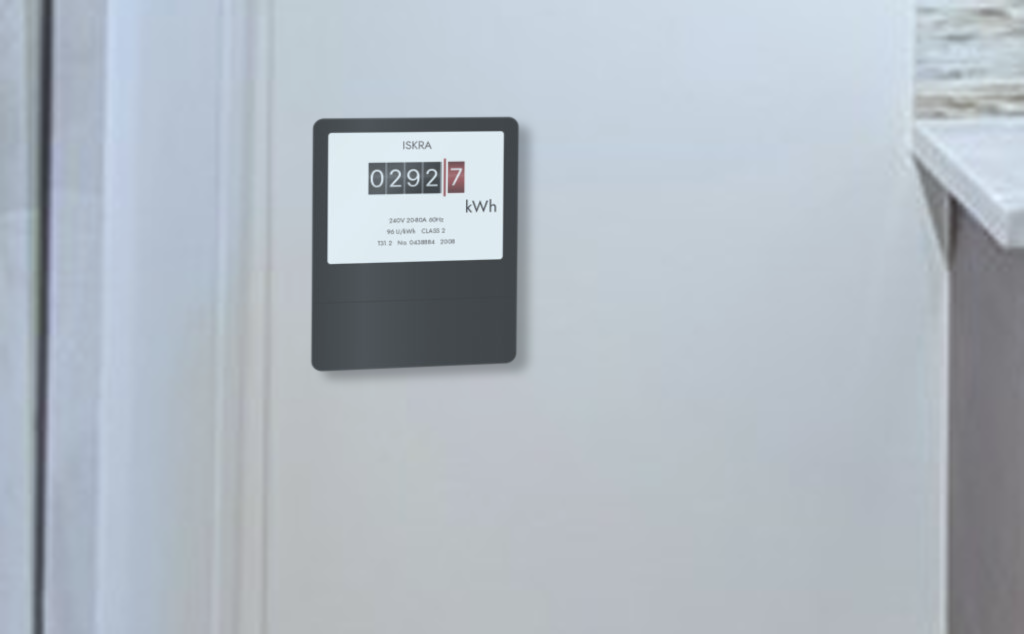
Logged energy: 292.7 kWh
